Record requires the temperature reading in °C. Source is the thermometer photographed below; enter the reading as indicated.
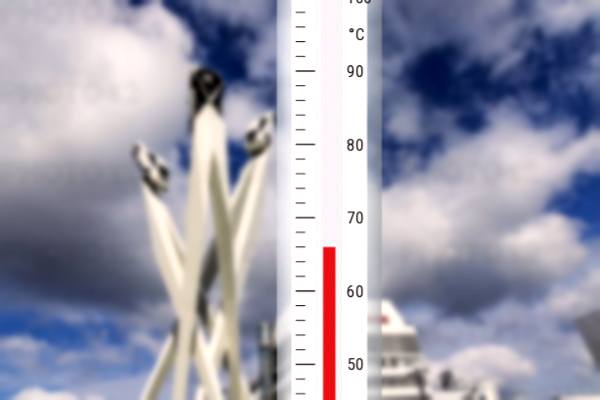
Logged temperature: 66 °C
